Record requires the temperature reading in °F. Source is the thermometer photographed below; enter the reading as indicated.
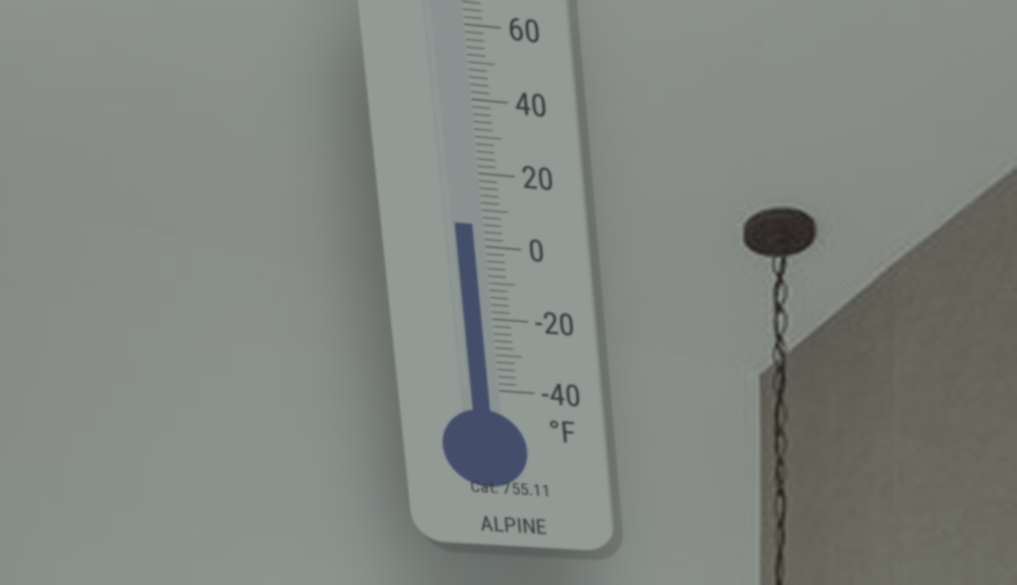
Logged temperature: 6 °F
